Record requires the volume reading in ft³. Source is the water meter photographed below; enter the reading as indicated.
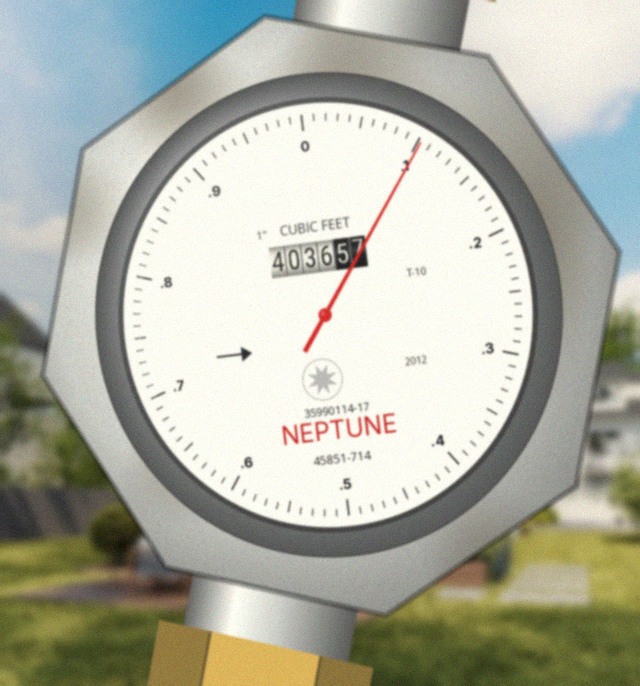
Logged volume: 403657.10 ft³
